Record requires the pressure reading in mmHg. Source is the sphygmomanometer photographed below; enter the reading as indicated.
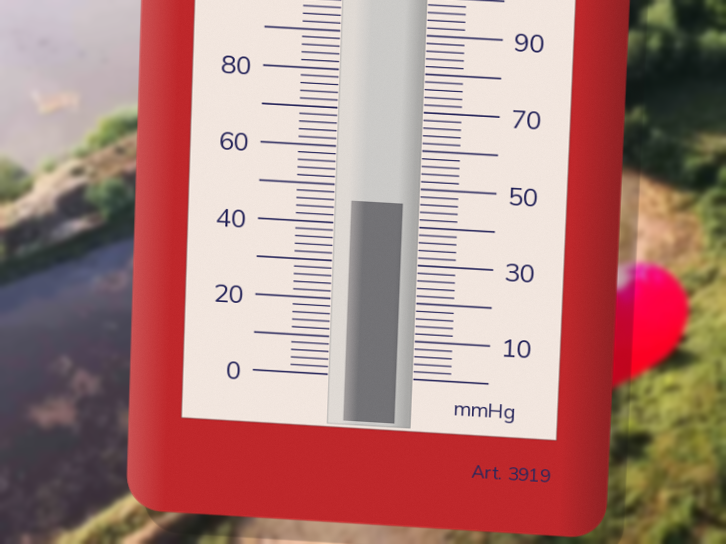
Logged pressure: 46 mmHg
